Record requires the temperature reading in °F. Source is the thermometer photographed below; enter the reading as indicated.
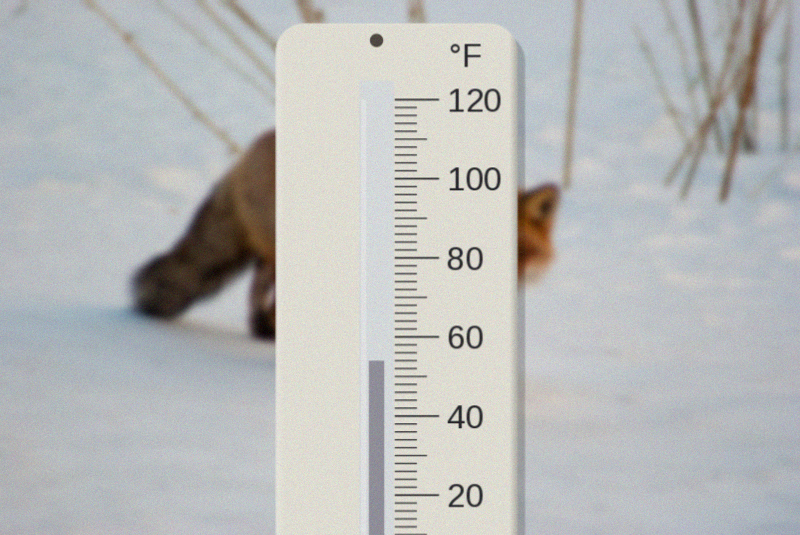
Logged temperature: 54 °F
